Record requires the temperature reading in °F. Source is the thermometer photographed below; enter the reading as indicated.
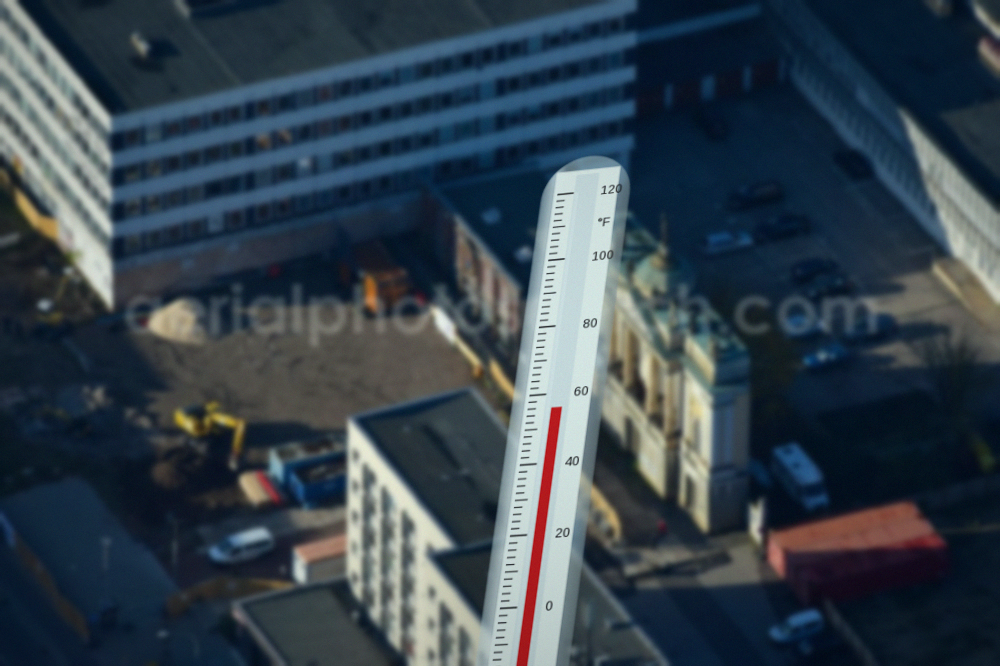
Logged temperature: 56 °F
